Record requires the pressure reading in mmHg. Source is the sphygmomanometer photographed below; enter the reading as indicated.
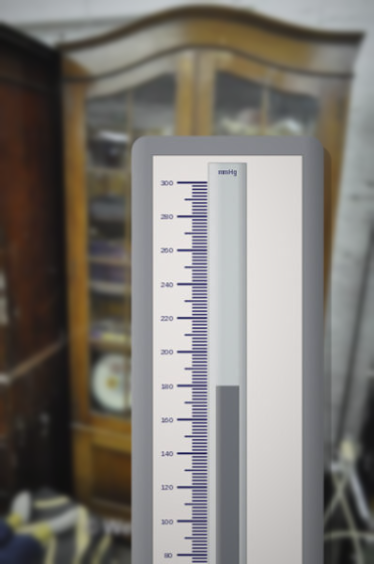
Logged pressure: 180 mmHg
